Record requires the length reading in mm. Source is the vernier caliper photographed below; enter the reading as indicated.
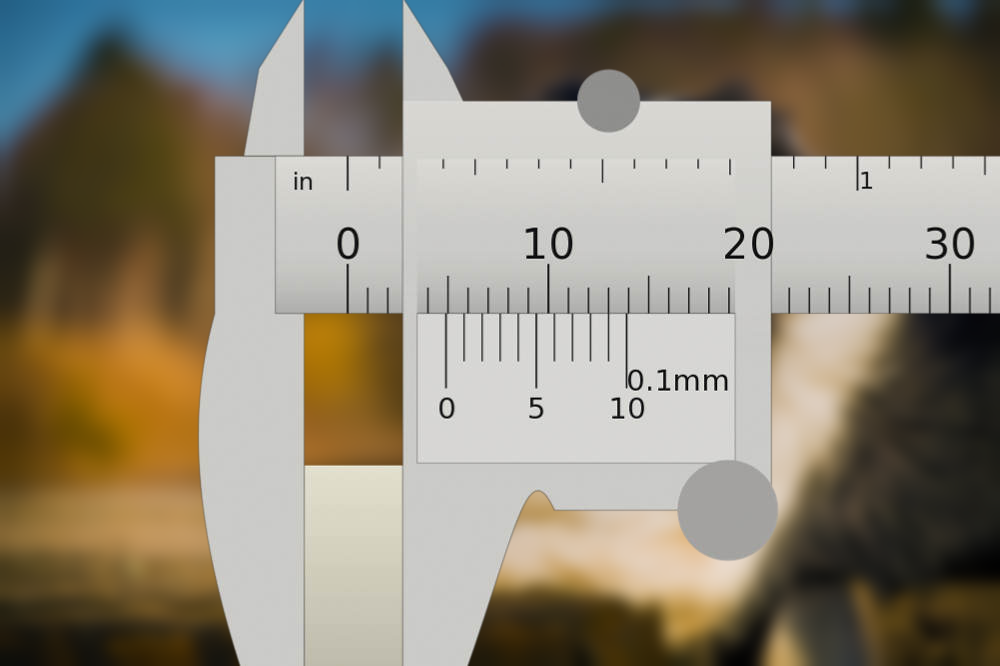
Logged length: 4.9 mm
